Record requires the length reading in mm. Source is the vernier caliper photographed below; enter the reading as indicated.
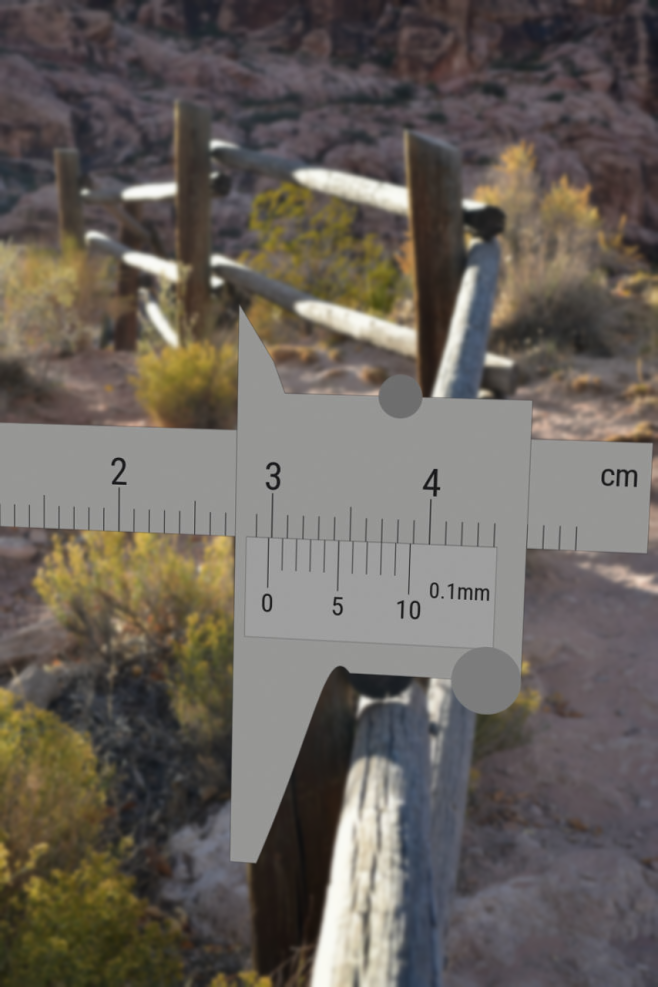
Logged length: 29.8 mm
